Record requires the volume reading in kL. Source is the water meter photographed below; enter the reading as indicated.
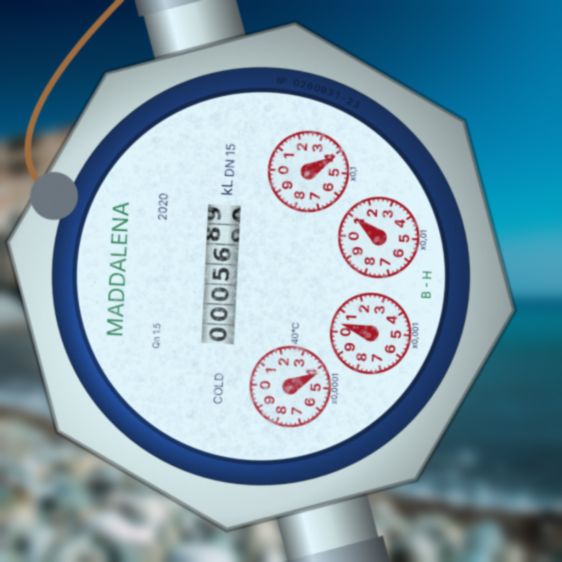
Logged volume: 5689.4104 kL
